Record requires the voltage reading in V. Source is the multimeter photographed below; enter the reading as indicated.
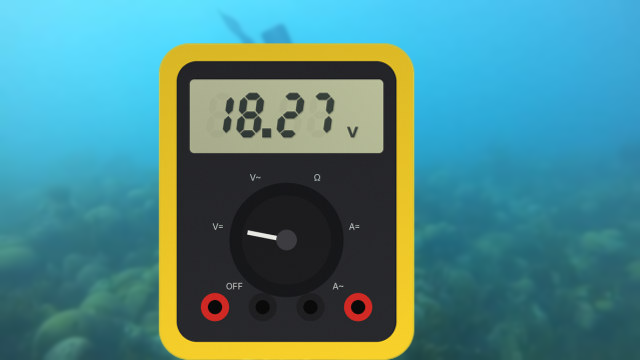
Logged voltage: 18.27 V
